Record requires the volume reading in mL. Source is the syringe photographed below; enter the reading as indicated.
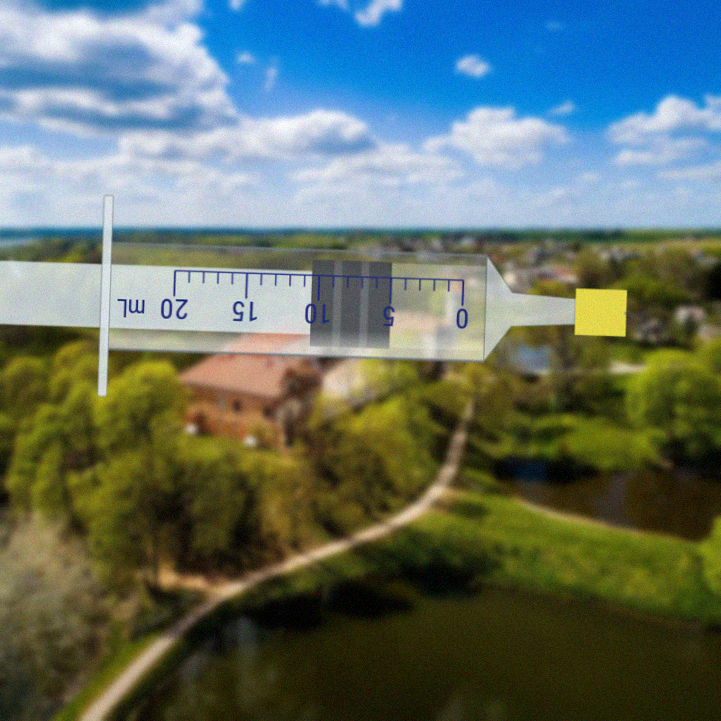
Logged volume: 5 mL
